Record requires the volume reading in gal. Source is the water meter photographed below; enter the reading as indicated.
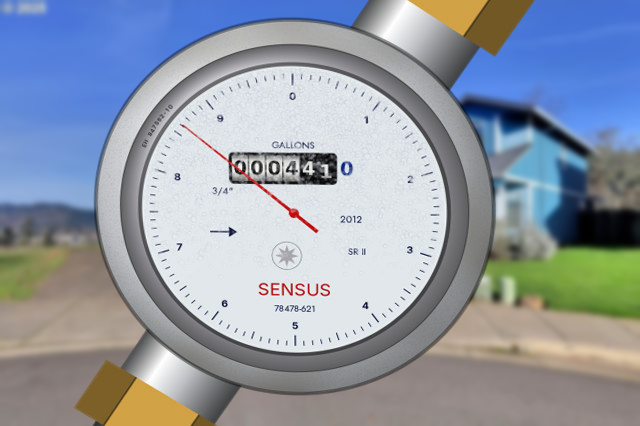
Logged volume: 4408.6 gal
